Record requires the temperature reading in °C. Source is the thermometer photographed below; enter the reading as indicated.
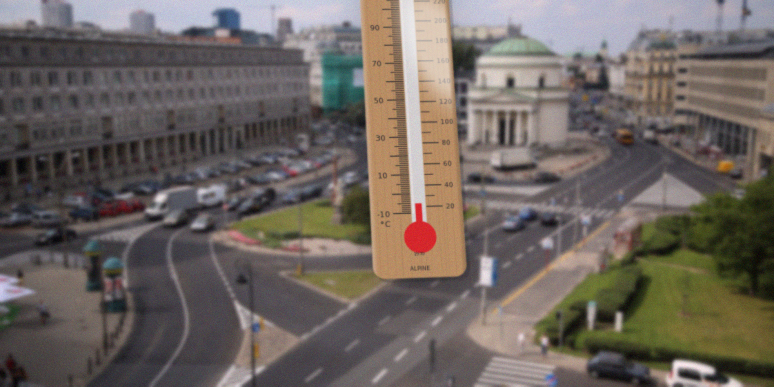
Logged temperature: -5 °C
